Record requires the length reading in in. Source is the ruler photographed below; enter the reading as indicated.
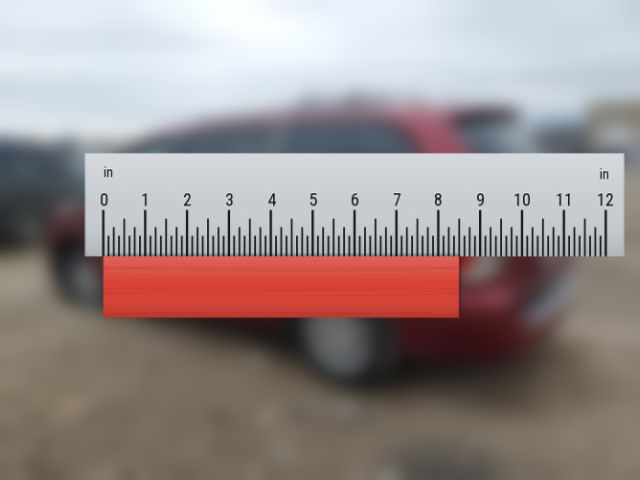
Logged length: 8.5 in
